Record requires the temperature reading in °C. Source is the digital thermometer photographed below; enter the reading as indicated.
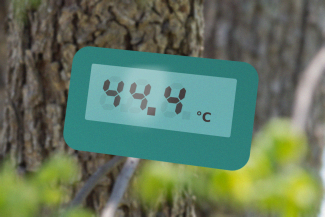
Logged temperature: 44.4 °C
